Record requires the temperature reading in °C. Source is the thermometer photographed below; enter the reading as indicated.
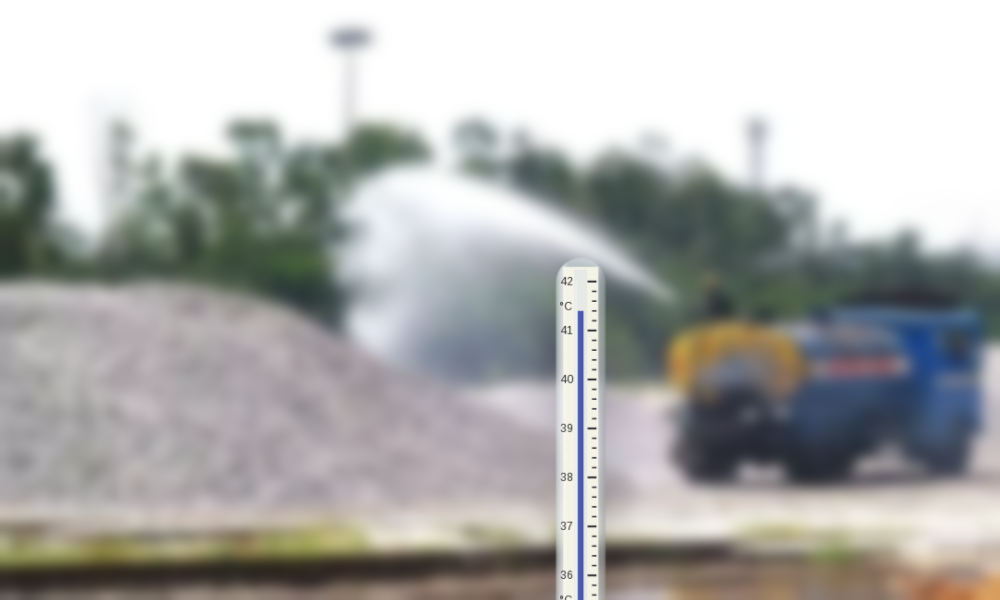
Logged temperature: 41.4 °C
